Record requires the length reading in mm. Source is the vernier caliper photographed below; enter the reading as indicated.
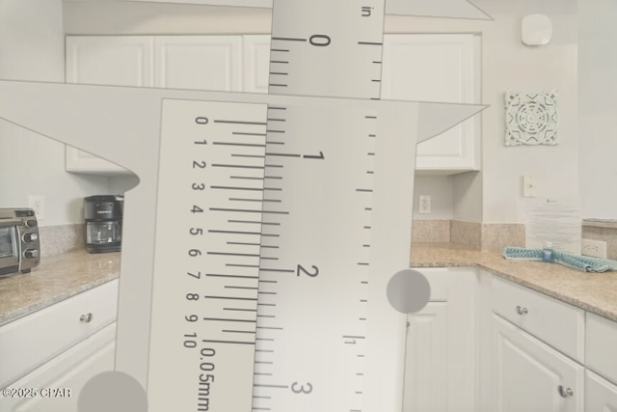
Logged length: 7.4 mm
